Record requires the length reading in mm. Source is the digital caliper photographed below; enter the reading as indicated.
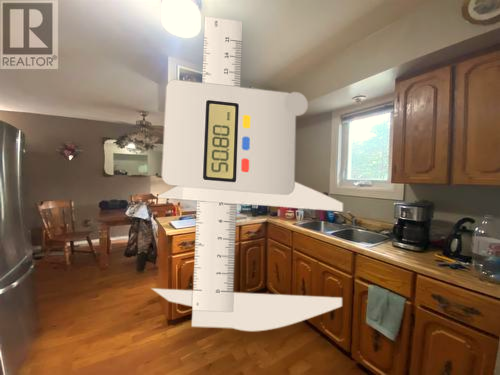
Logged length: 50.80 mm
